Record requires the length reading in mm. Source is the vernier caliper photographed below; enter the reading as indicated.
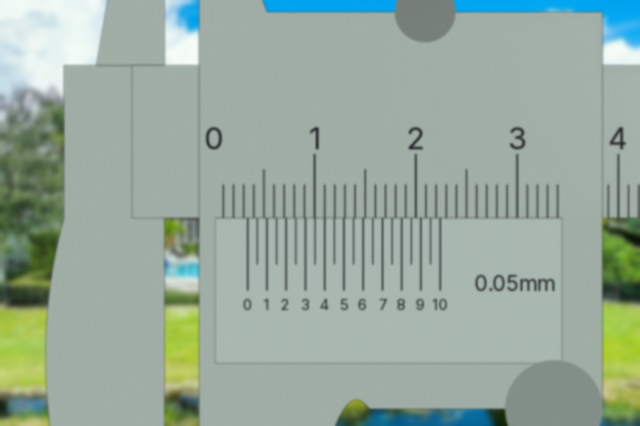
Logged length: 3.4 mm
